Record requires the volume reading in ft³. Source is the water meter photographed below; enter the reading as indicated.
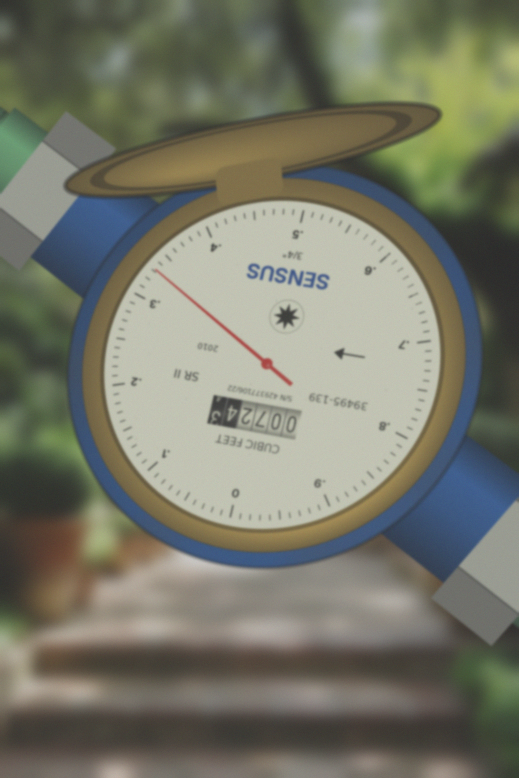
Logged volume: 7243.33 ft³
